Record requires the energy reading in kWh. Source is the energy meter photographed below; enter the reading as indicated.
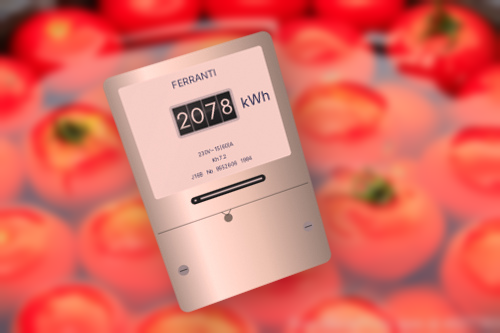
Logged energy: 2078 kWh
